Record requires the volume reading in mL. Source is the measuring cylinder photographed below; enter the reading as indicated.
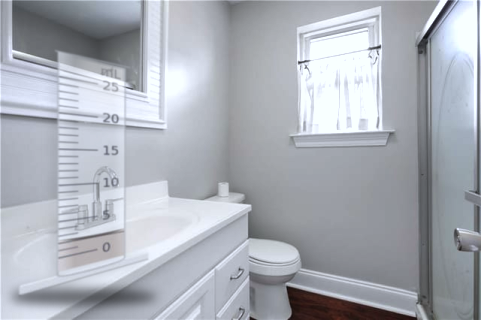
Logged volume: 2 mL
